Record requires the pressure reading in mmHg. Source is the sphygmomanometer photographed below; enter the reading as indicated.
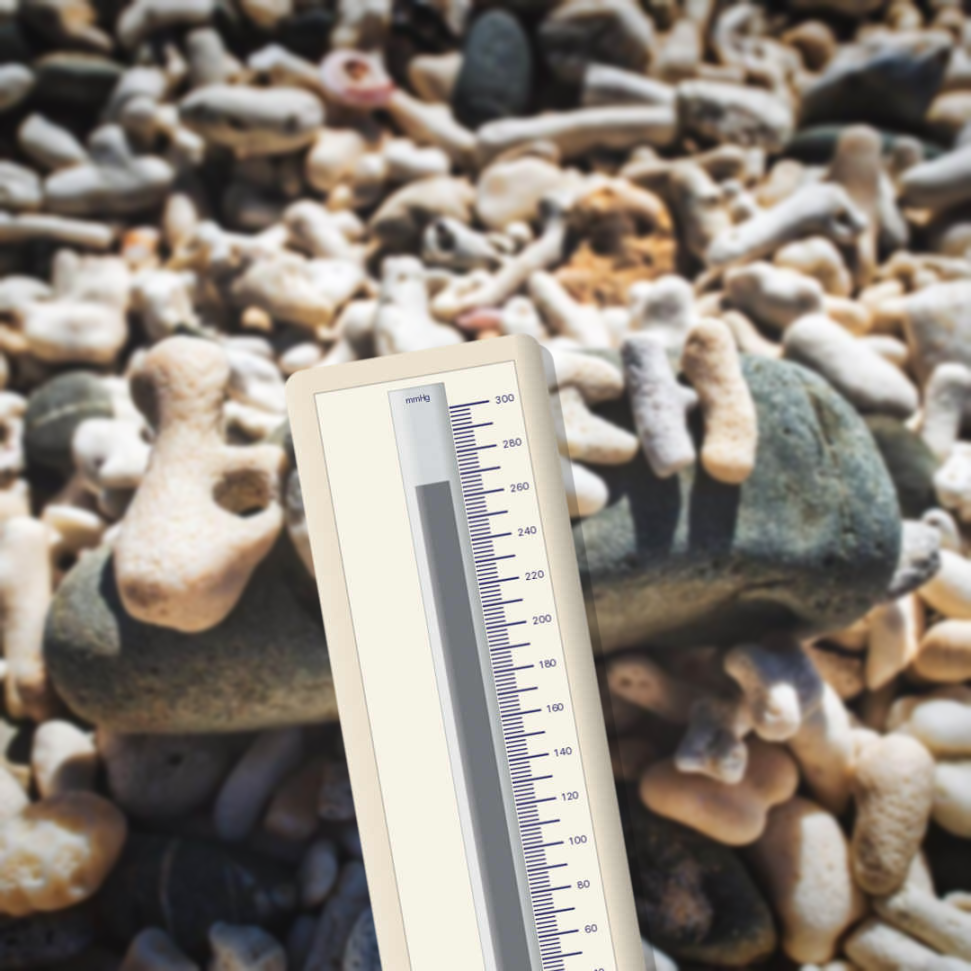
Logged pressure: 268 mmHg
